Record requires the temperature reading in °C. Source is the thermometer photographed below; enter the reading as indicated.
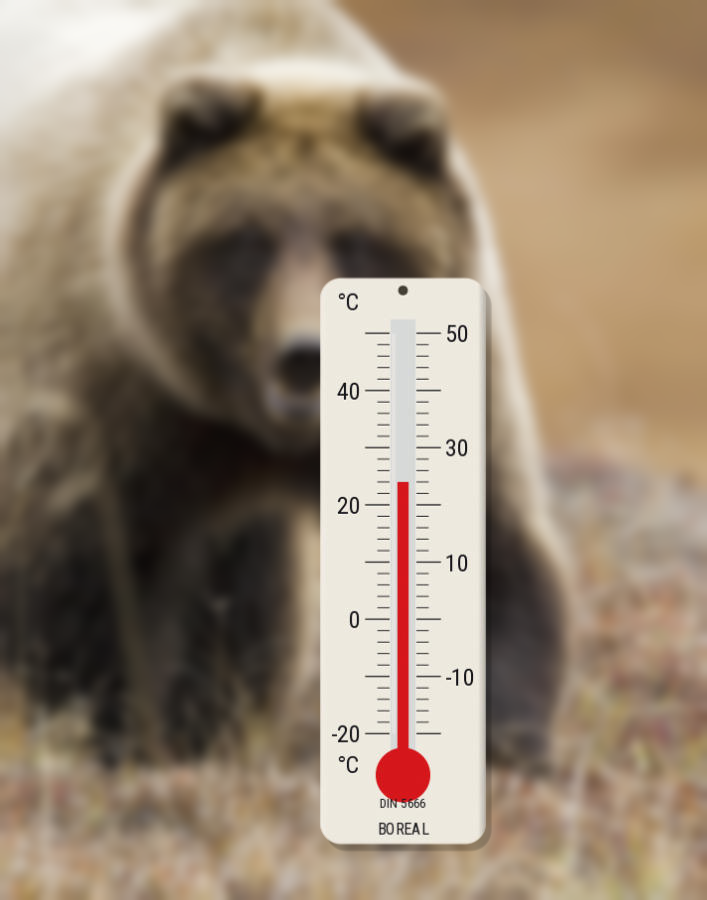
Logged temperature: 24 °C
